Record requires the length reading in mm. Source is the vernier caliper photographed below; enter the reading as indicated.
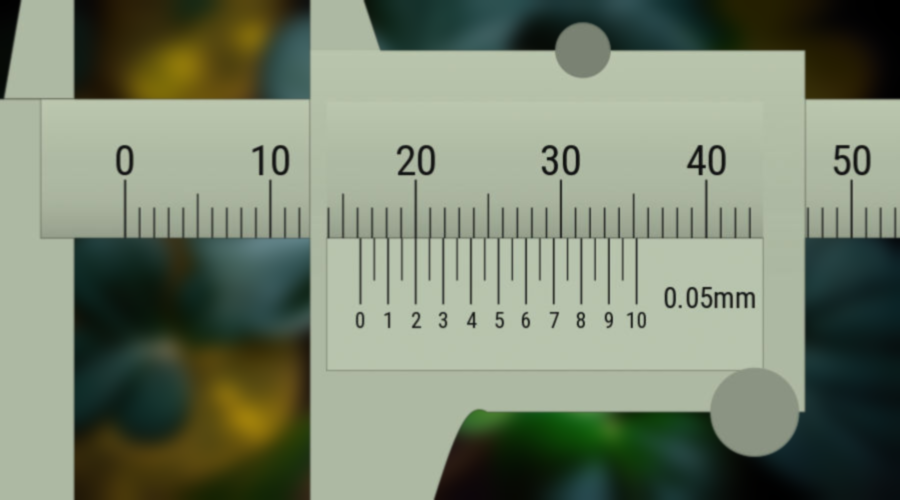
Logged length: 16.2 mm
